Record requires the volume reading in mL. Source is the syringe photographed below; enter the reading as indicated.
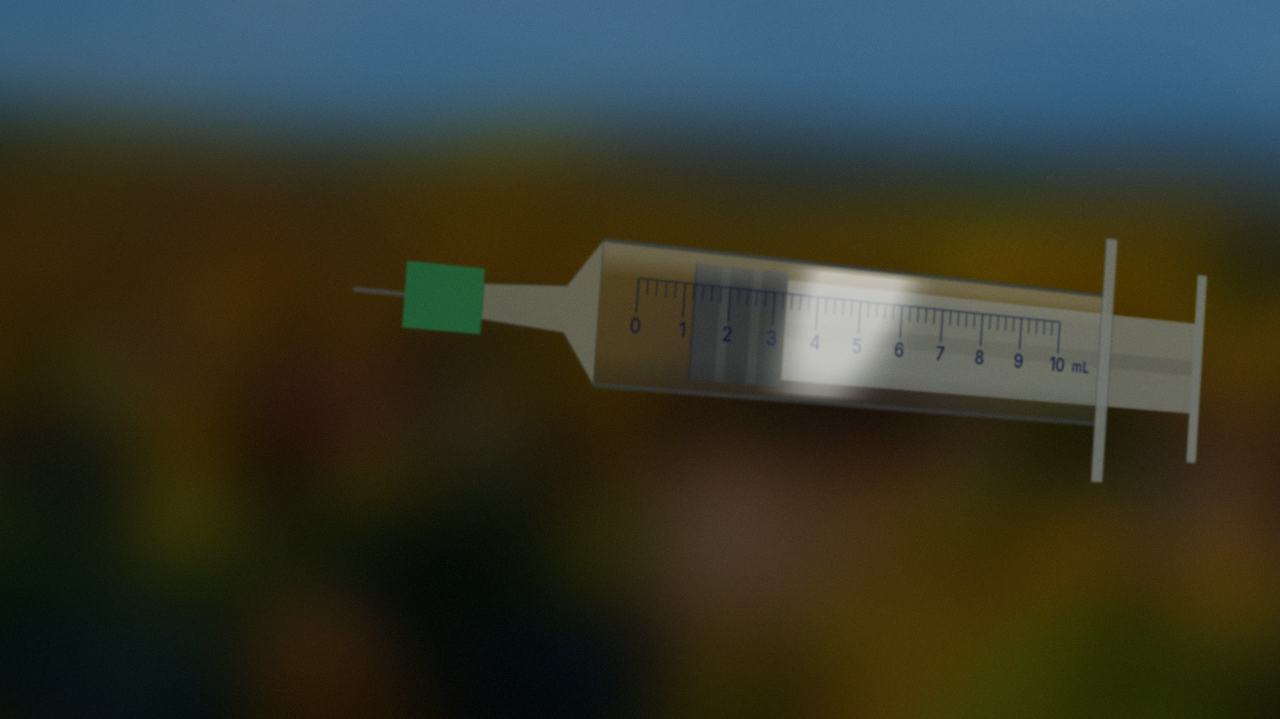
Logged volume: 1.2 mL
